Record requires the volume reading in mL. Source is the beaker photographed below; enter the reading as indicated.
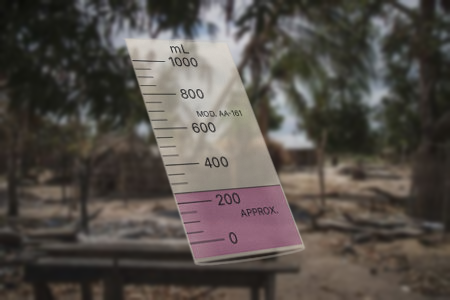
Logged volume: 250 mL
